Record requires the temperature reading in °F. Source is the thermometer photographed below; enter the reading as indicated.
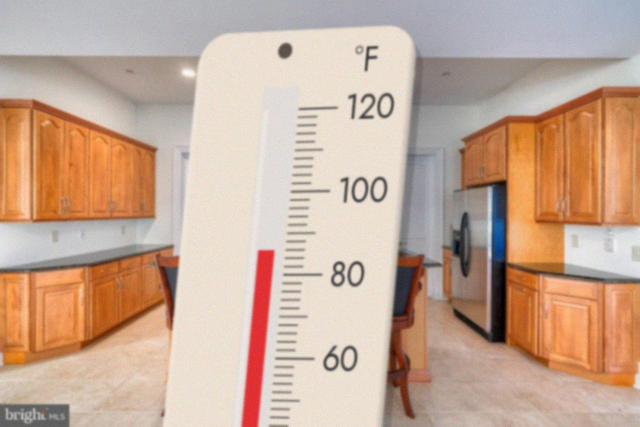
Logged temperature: 86 °F
